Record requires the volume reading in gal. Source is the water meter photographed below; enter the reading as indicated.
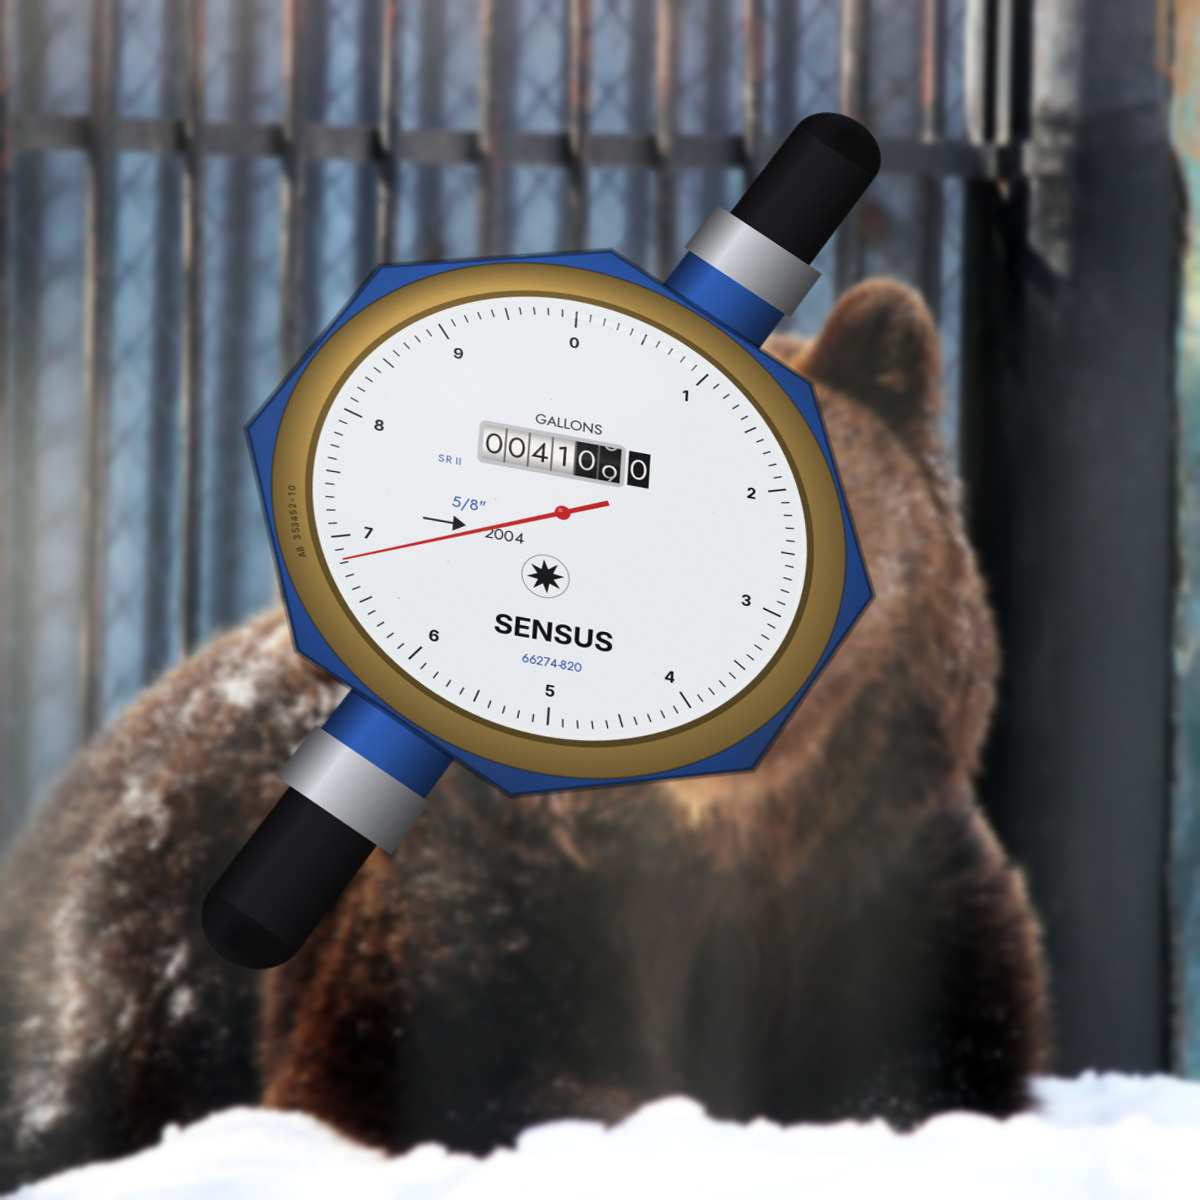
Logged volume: 41086.8 gal
